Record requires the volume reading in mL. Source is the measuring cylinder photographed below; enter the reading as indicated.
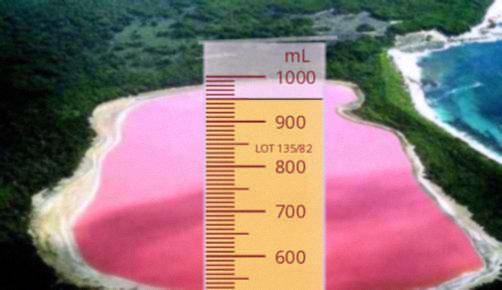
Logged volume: 950 mL
